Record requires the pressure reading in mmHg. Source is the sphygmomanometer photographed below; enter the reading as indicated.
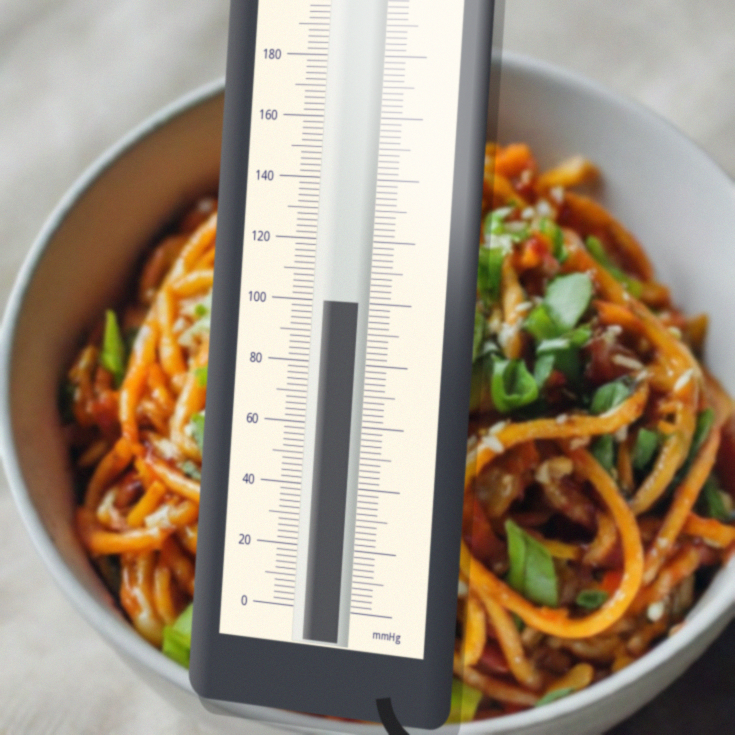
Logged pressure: 100 mmHg
